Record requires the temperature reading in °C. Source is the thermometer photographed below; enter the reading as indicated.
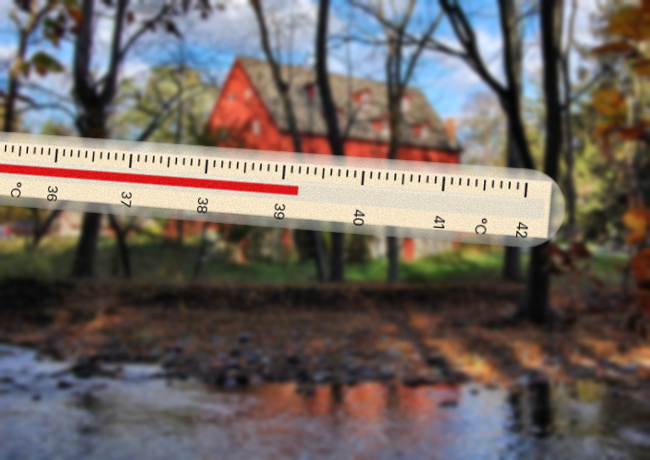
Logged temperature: 39.2 °C
